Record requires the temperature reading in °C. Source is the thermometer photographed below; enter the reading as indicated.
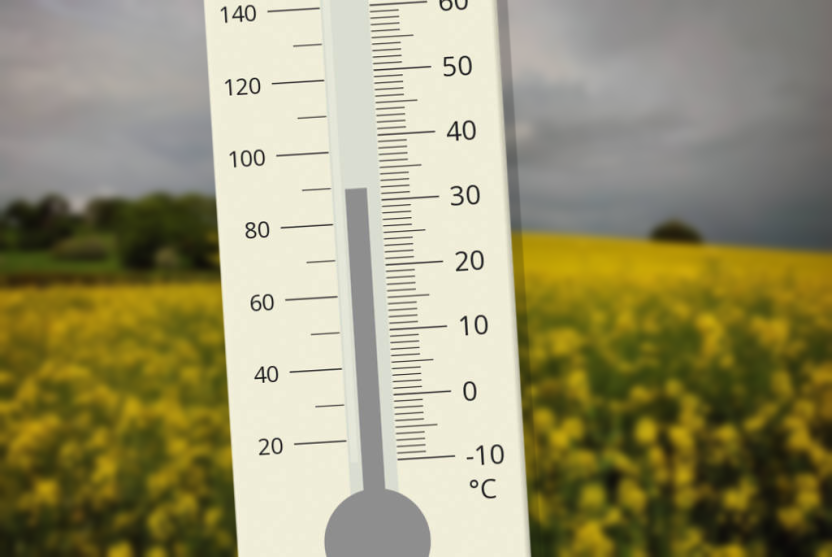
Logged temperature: 32 °C
